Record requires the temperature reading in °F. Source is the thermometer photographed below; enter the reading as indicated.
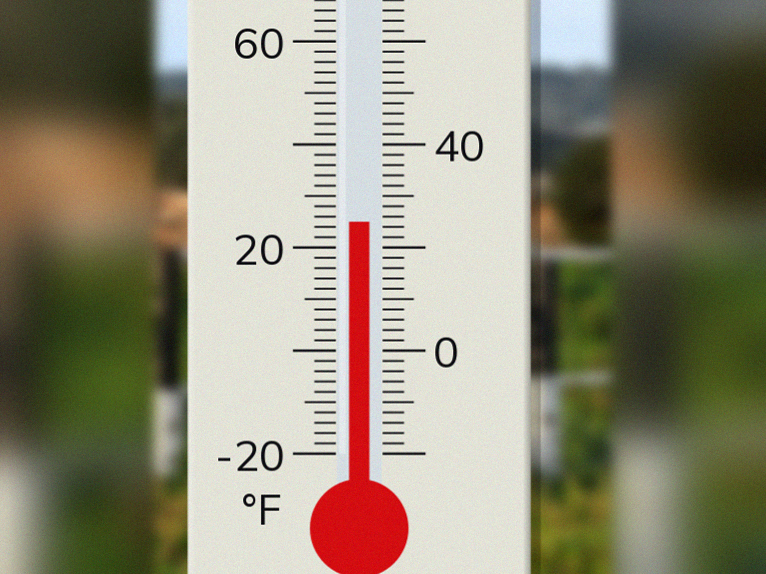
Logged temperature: 25 °F
